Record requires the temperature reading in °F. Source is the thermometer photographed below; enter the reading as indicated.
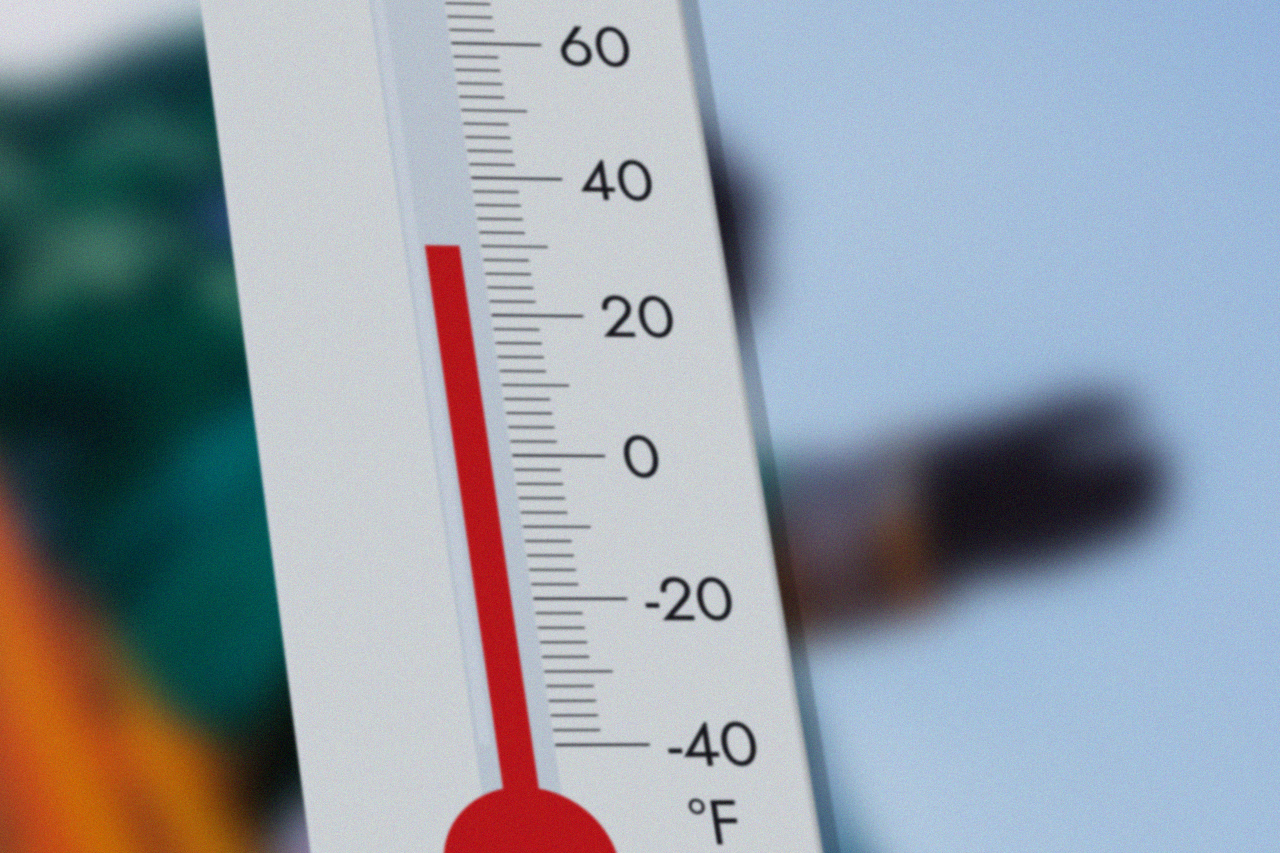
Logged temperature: 30 °F
